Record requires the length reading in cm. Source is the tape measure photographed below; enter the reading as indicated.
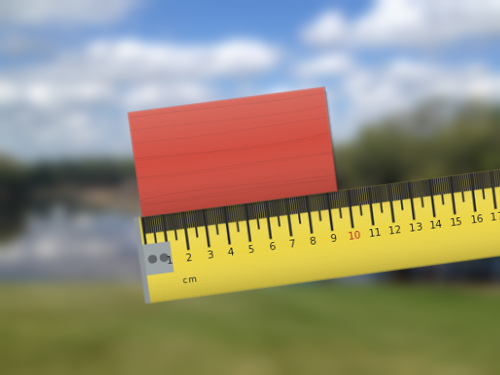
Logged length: 9.5 cm
